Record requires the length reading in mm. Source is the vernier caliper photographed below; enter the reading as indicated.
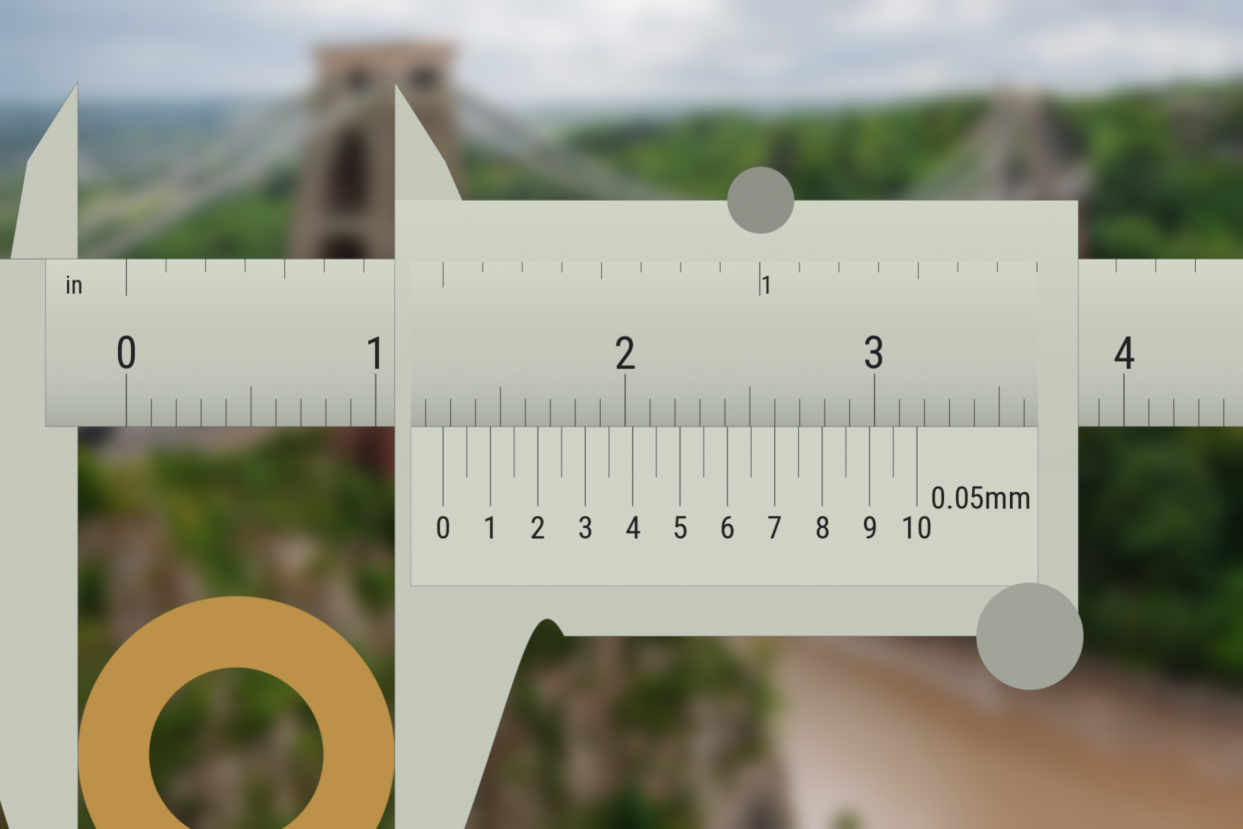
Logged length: 12.70 mm
